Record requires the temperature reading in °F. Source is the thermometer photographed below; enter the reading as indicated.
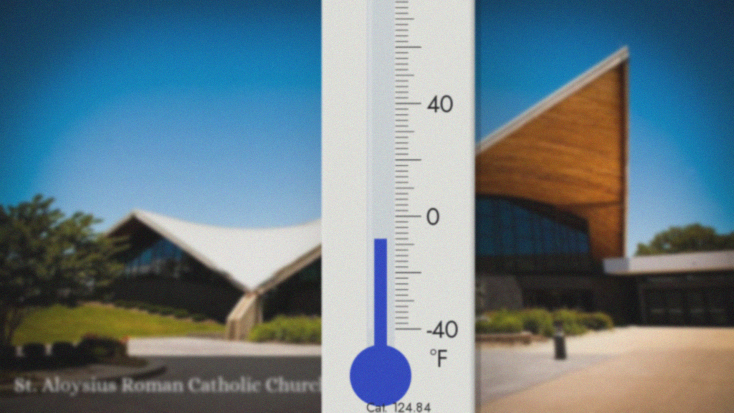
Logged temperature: -8 °F
